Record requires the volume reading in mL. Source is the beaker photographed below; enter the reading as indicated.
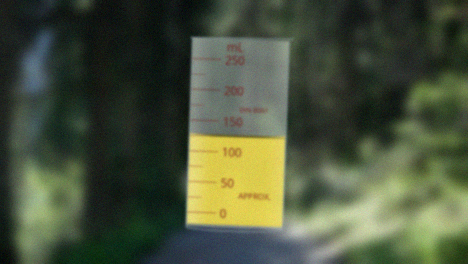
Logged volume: 125 mL
